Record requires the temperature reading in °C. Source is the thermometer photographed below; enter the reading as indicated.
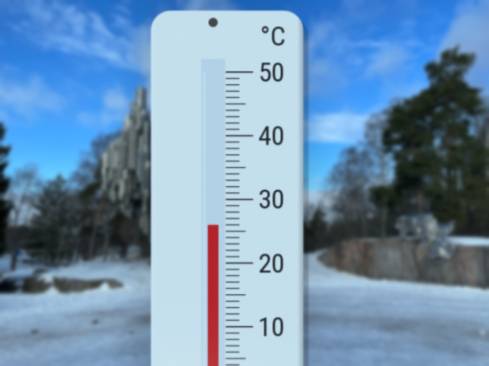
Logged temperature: 26 °C
